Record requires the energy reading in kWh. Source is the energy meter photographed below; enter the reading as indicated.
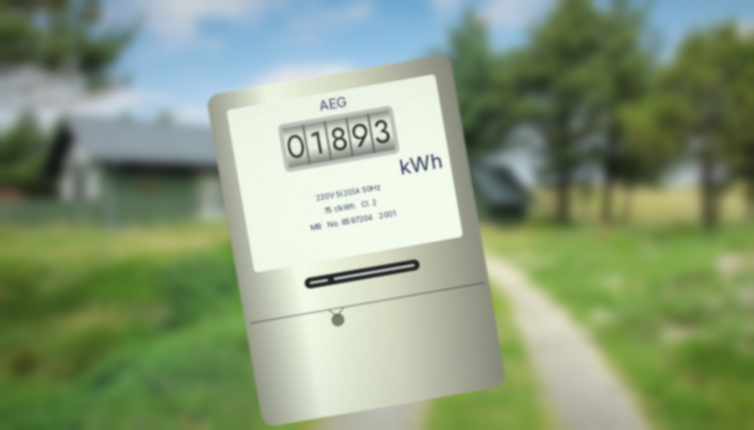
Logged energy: 1893 kWh
